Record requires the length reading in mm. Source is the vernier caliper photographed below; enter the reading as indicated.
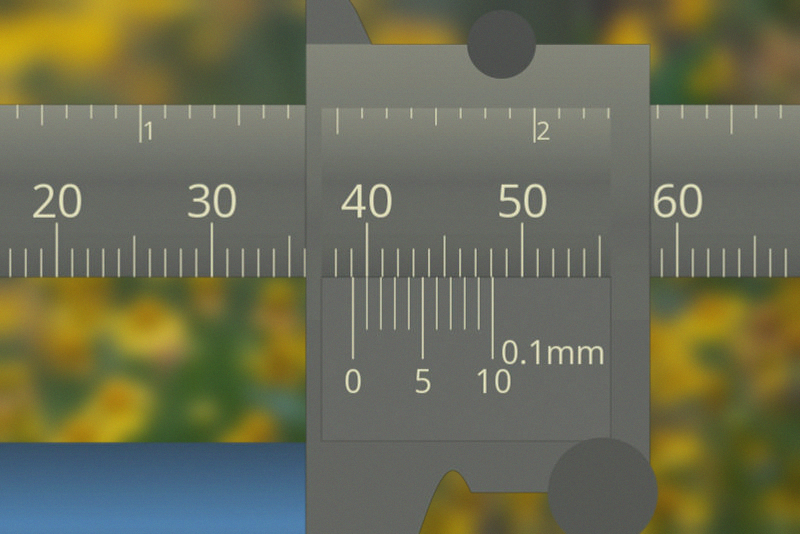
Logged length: 39.1 mm
